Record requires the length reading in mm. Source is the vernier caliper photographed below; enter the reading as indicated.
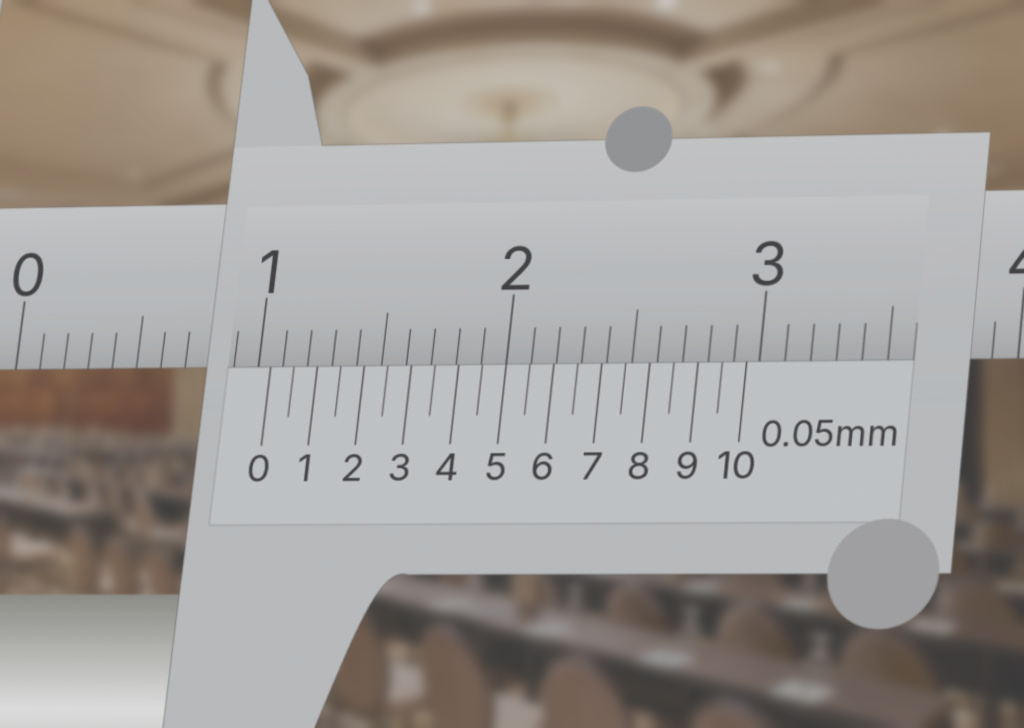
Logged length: 10.5 mm
